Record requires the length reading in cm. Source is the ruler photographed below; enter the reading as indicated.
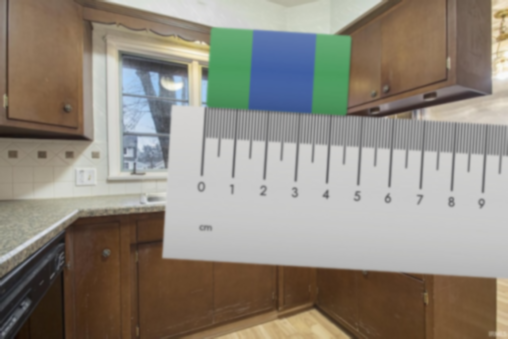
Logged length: 4.5 cm
